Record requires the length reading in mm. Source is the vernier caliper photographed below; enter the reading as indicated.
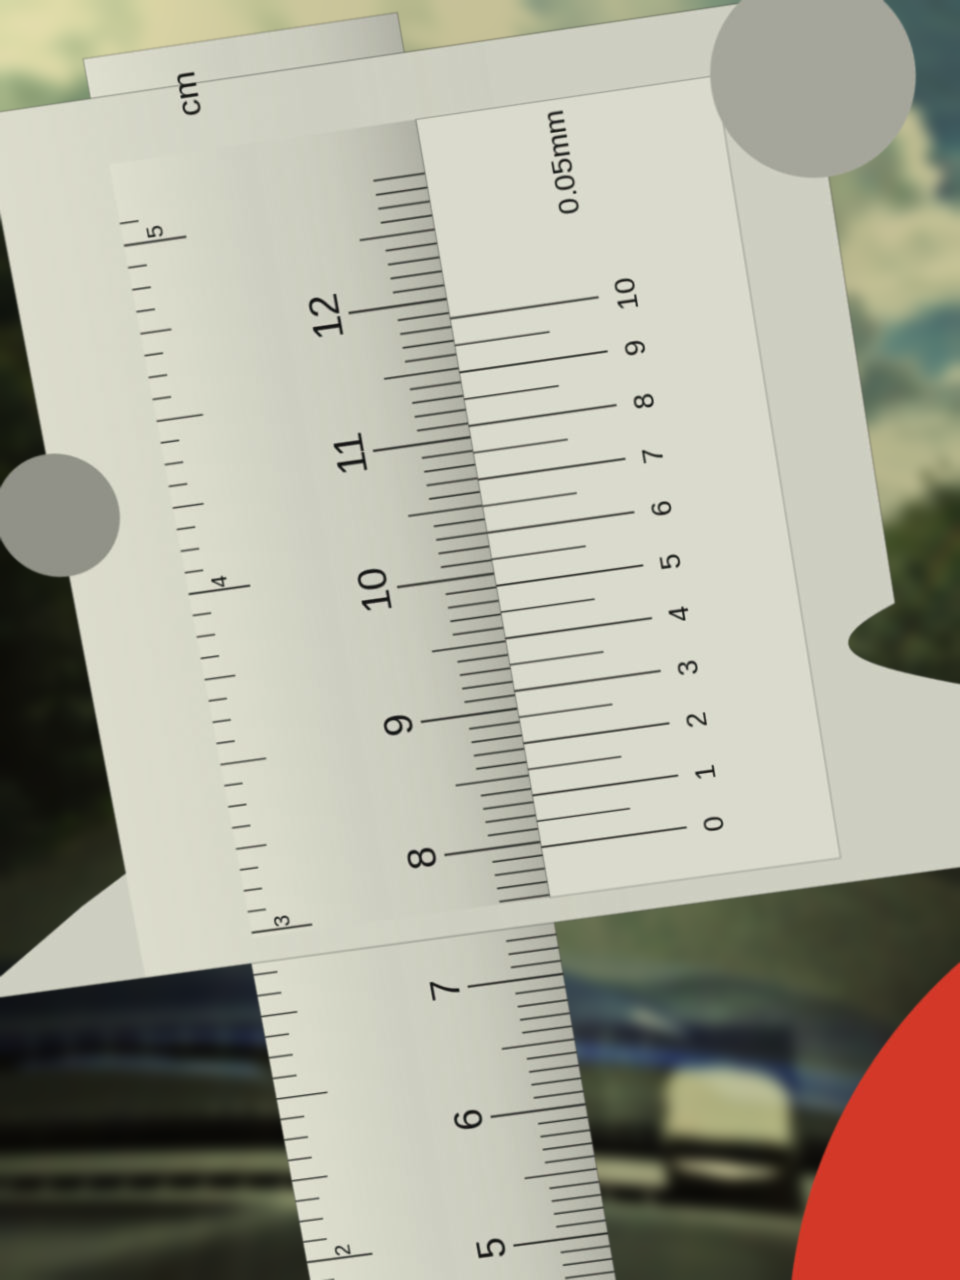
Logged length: 79.6 mm
